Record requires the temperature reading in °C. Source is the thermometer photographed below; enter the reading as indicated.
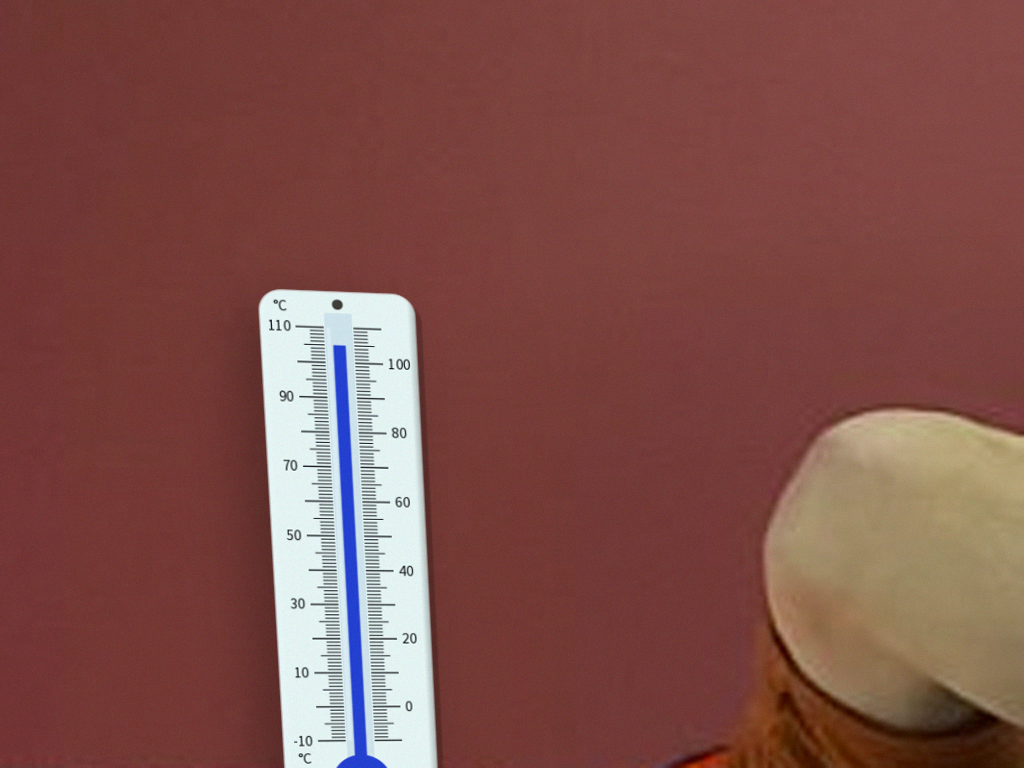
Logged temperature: 105 °C
